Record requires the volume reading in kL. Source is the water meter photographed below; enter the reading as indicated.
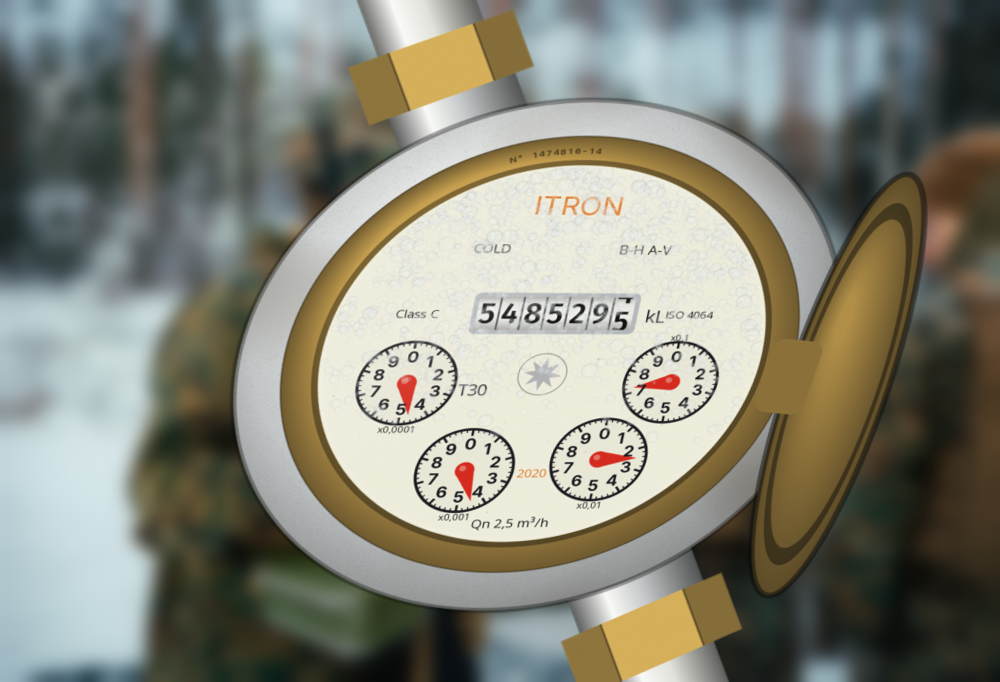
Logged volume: 5485294.7244 kL
